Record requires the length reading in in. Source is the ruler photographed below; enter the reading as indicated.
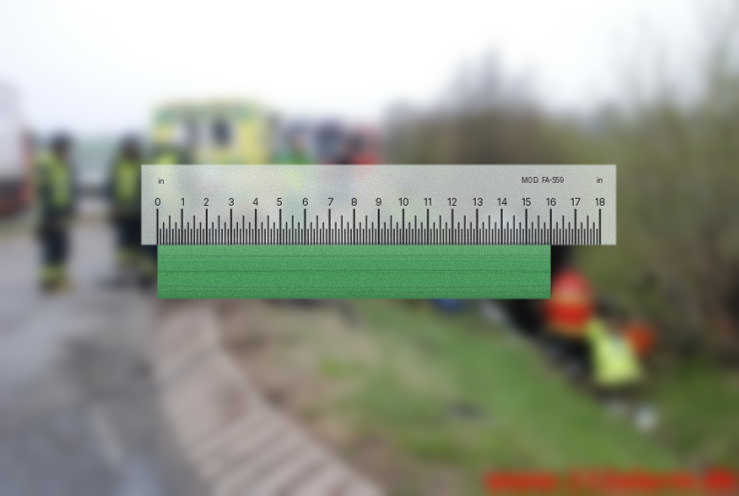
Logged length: 16 in
